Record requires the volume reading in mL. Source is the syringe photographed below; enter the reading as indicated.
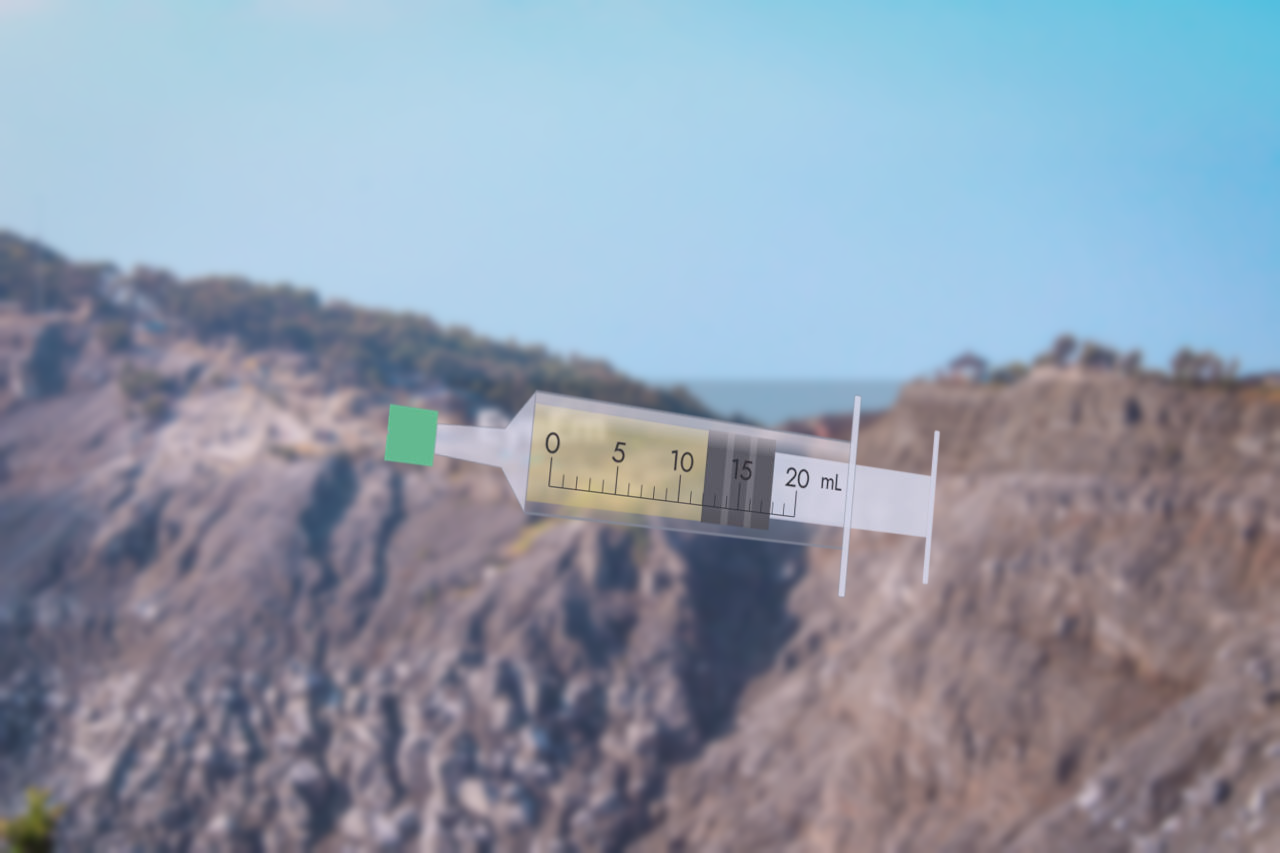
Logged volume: 12 mL
